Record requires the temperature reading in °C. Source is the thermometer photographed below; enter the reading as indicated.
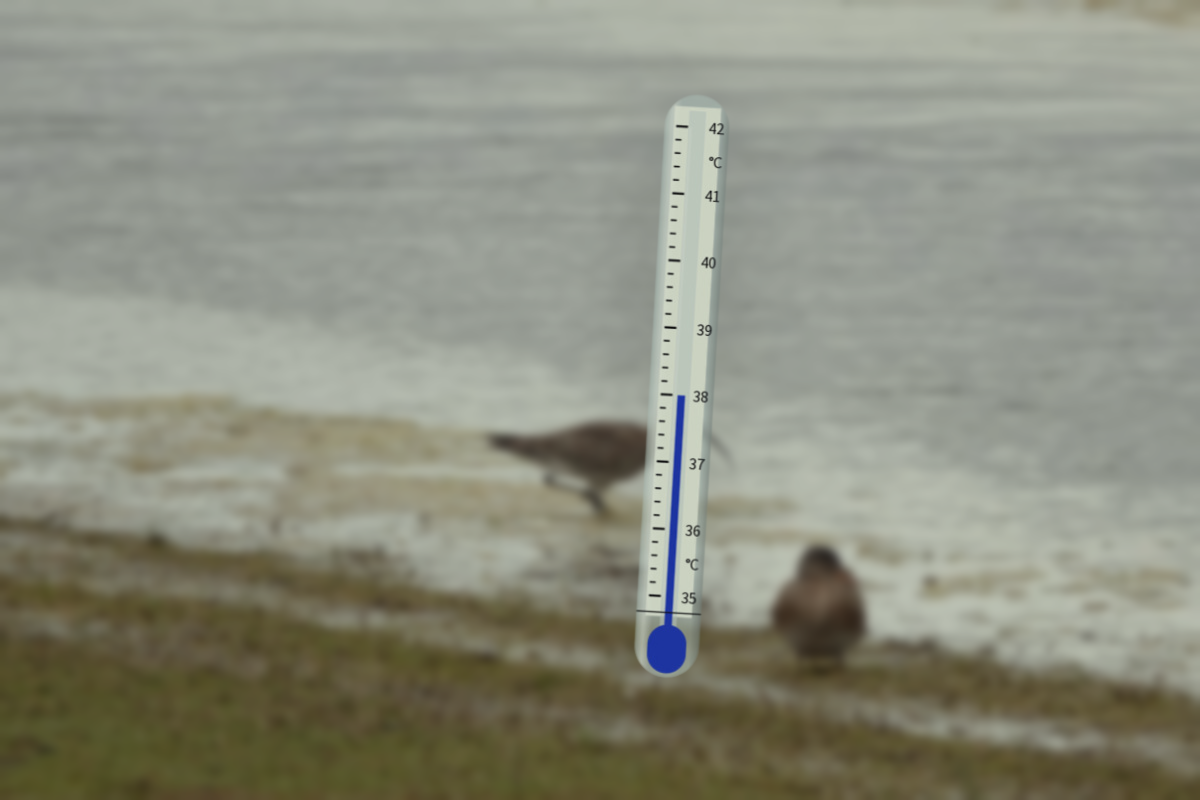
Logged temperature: 38 °C
